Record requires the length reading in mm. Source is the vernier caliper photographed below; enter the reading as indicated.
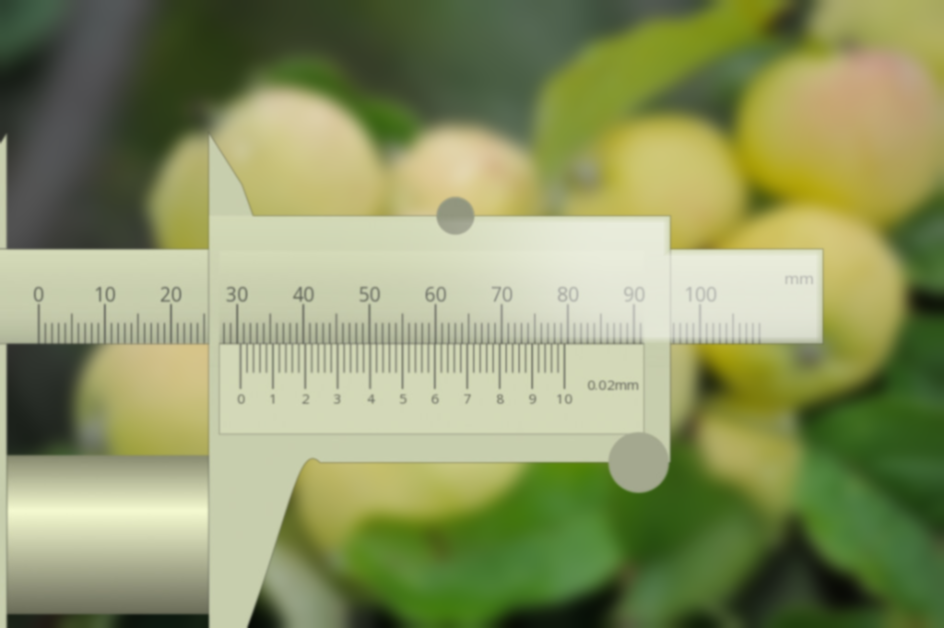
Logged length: 30.5 mm
